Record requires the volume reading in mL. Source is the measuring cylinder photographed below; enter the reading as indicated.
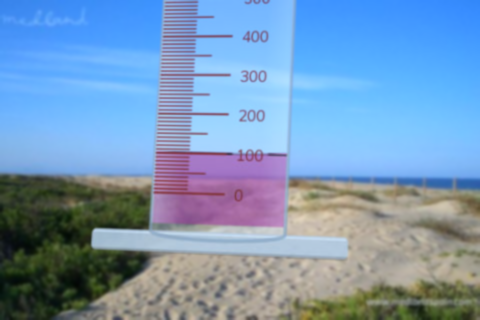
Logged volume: 100 mL
